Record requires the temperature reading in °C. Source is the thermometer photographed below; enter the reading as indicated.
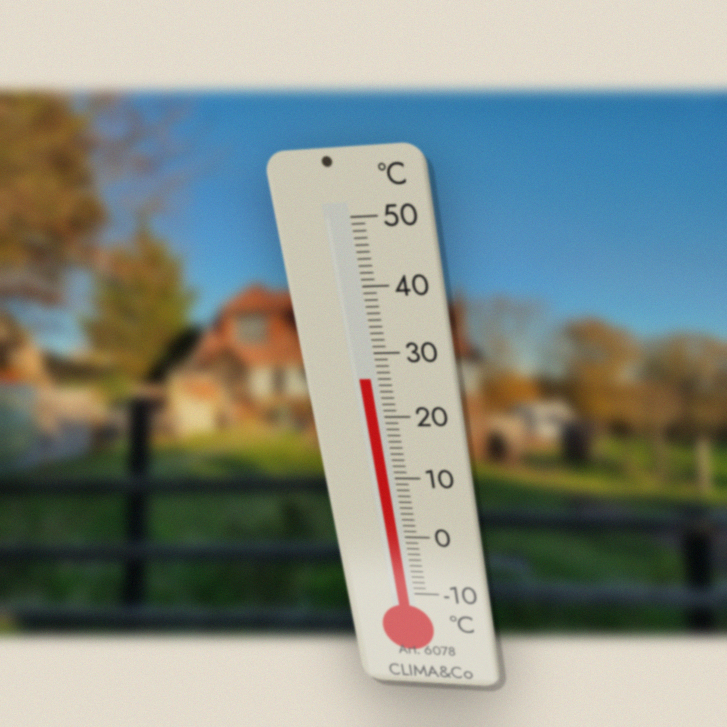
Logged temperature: 26 °C
